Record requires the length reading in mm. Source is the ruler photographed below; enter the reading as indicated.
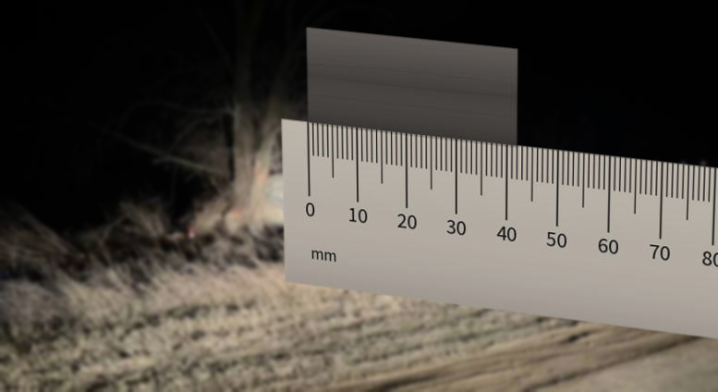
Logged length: 42 mm
